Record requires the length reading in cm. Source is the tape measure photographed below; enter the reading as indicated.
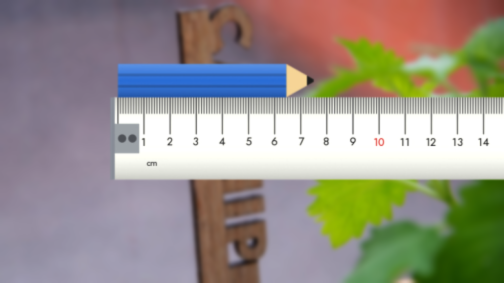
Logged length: 7.5 cm
